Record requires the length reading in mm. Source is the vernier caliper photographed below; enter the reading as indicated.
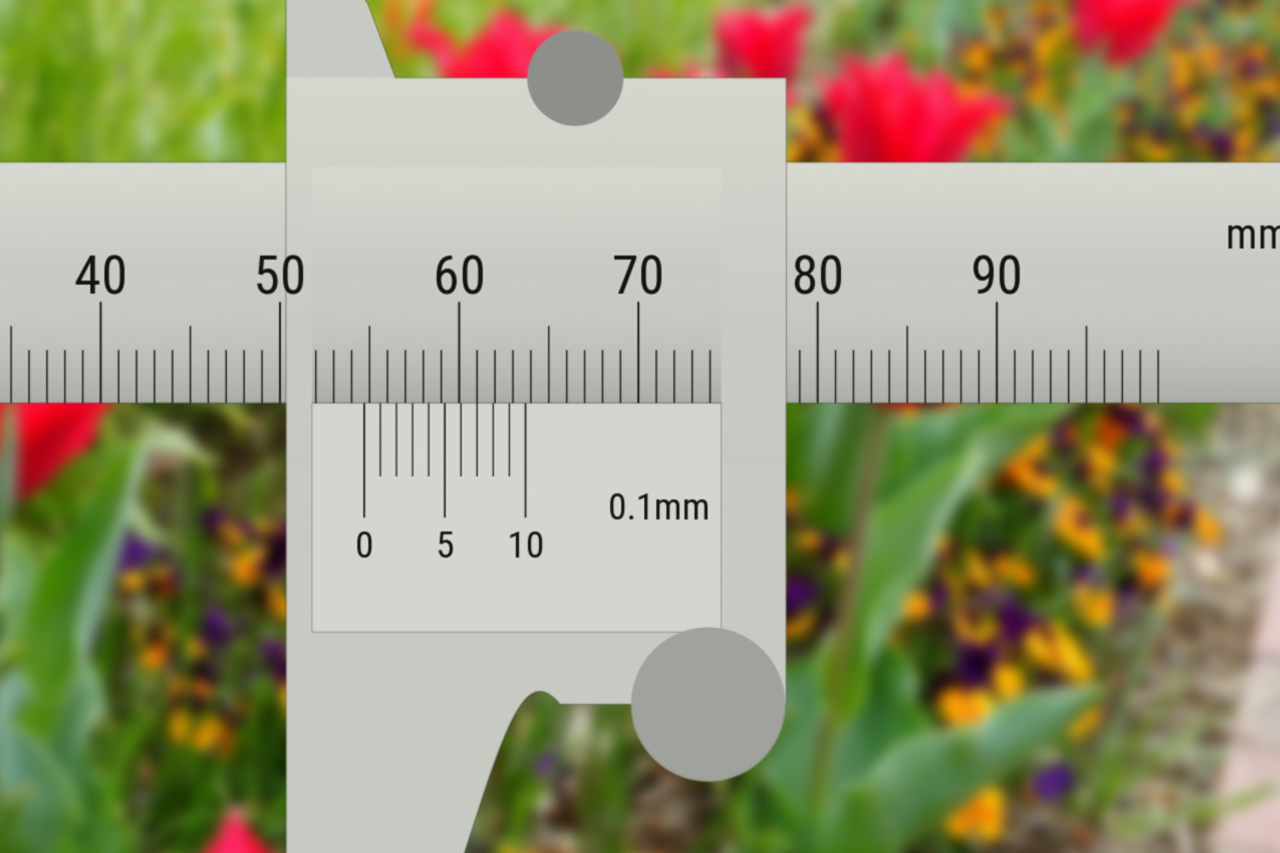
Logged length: 54.7 mm
